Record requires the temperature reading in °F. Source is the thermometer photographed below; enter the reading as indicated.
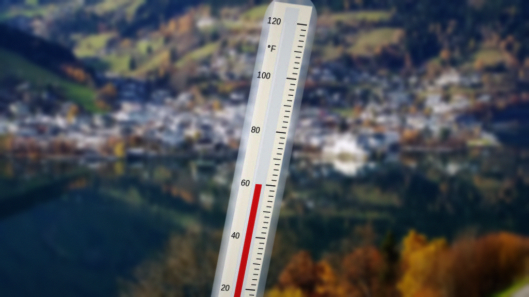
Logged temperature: 60 °F
